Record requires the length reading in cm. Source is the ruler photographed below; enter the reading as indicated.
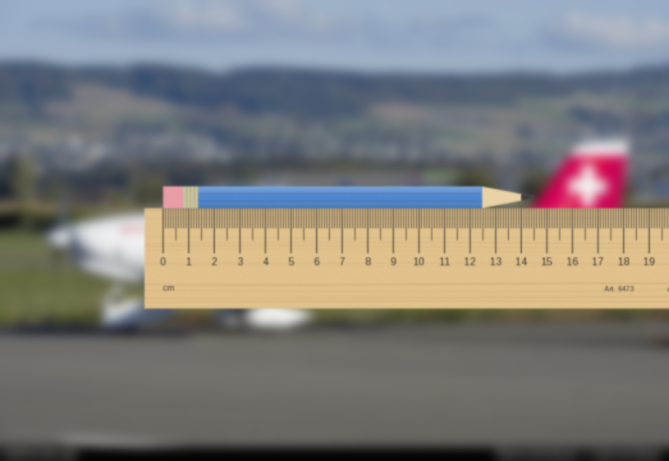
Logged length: 14.5 cm
